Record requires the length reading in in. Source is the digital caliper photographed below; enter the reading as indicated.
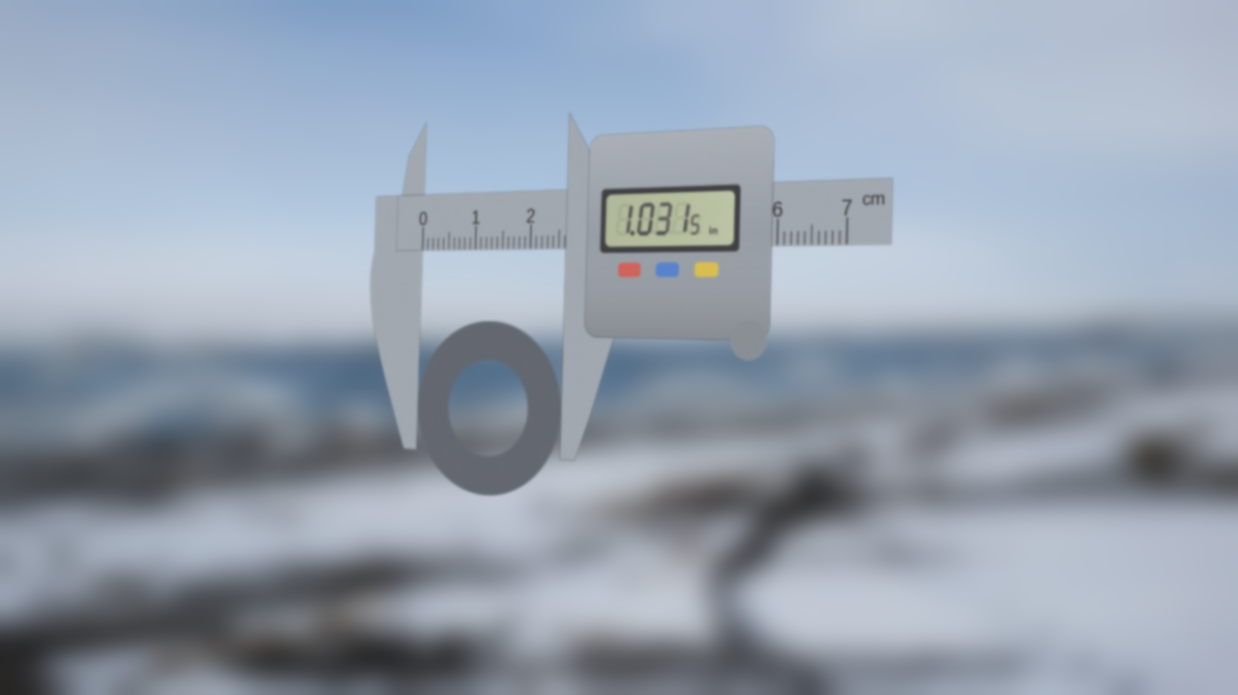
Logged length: 1.0315 in
